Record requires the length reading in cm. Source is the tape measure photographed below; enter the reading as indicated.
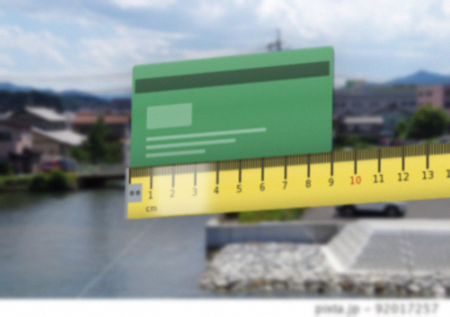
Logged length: 9 cm
